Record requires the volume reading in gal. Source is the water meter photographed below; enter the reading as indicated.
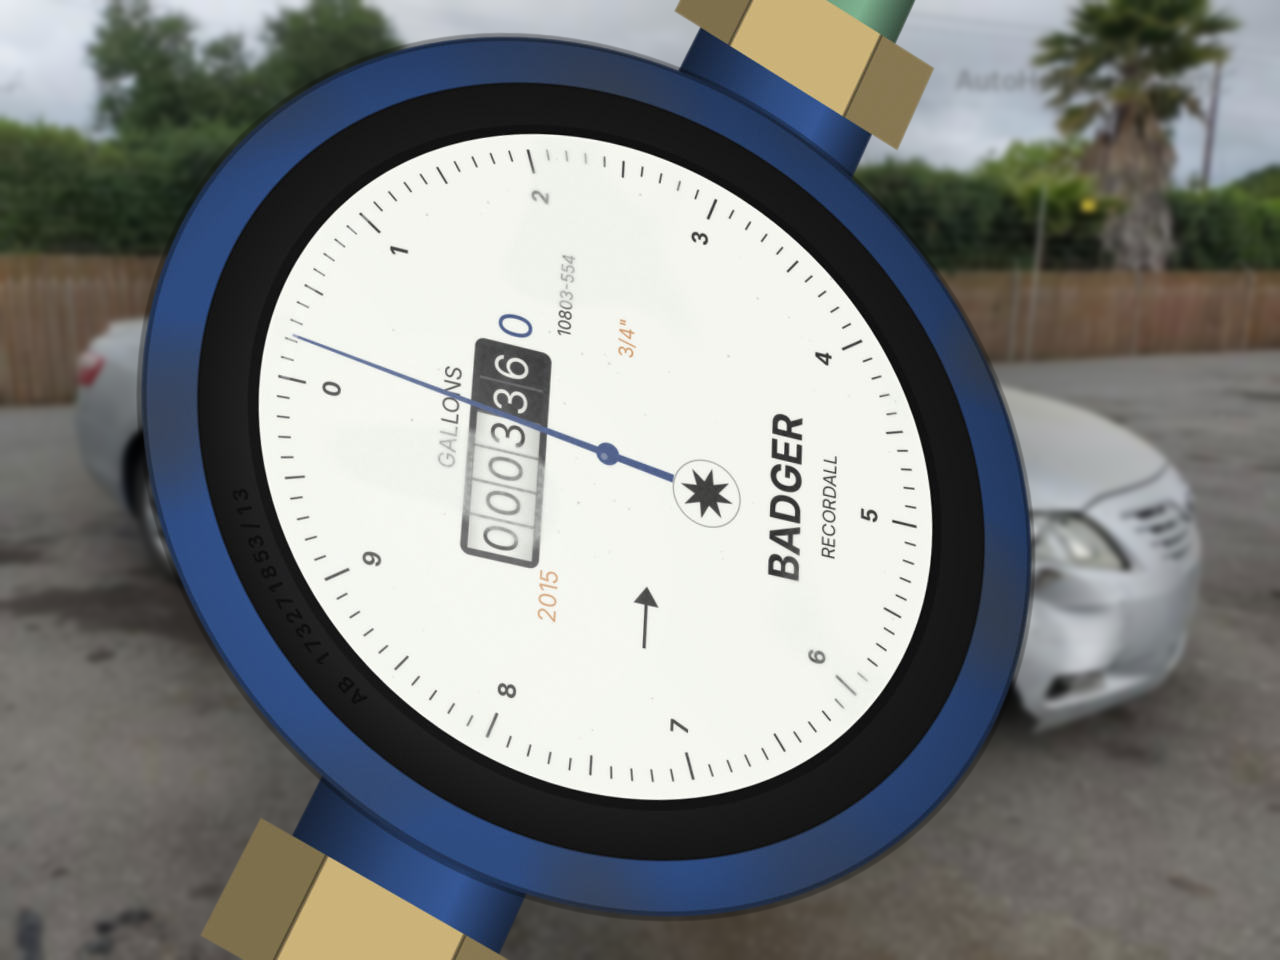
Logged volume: 3360.2 gal
